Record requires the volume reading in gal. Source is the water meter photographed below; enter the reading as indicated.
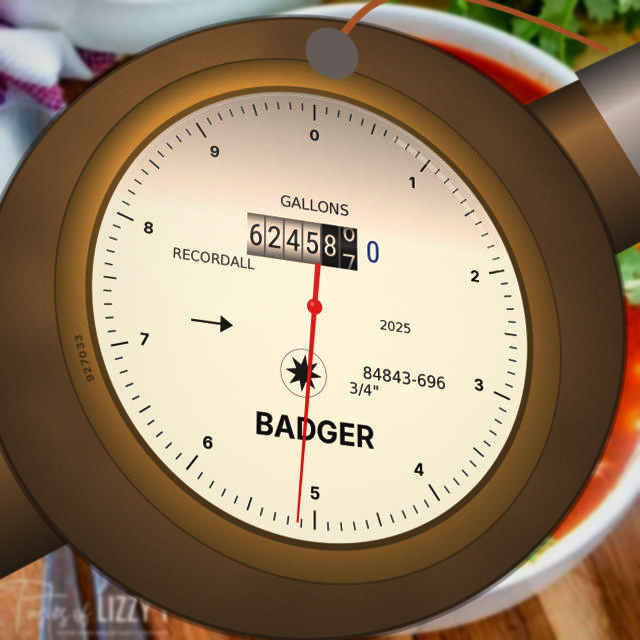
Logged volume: 6245865.1 gal
